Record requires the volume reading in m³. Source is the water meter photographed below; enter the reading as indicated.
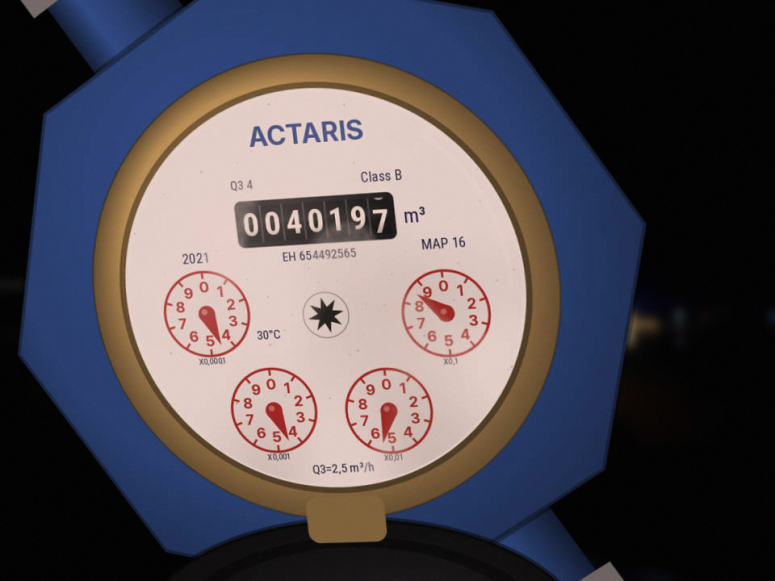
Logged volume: 40196.8544 m³
